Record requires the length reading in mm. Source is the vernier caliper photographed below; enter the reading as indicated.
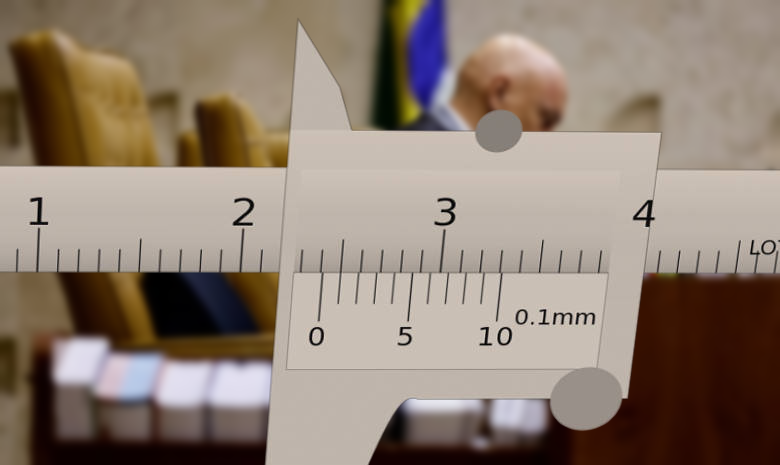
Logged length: 24.1 mm
